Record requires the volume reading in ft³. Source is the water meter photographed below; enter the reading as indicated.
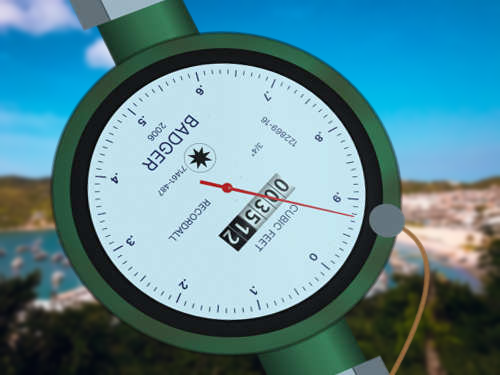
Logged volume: 3511.92 ft³
